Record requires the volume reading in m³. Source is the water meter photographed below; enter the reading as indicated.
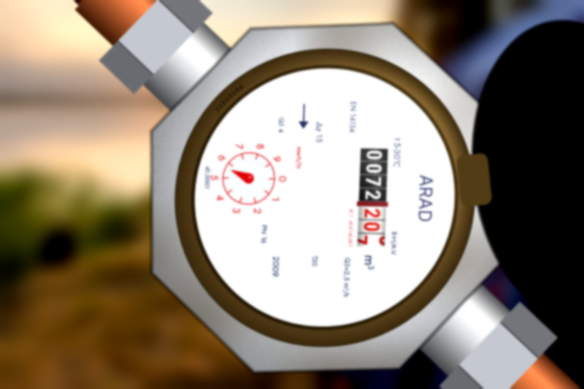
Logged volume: 72.2065 m³
